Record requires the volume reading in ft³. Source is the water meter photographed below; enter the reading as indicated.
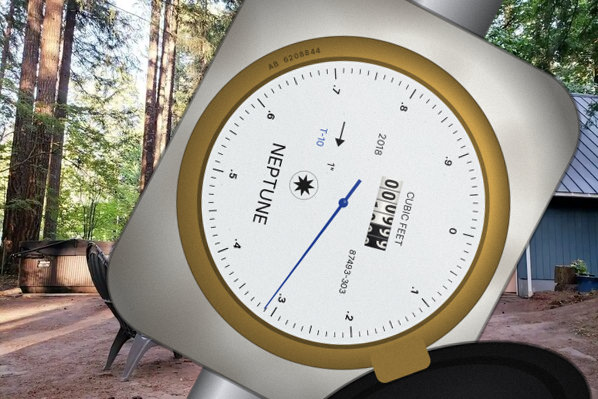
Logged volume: 999.31 ft³
